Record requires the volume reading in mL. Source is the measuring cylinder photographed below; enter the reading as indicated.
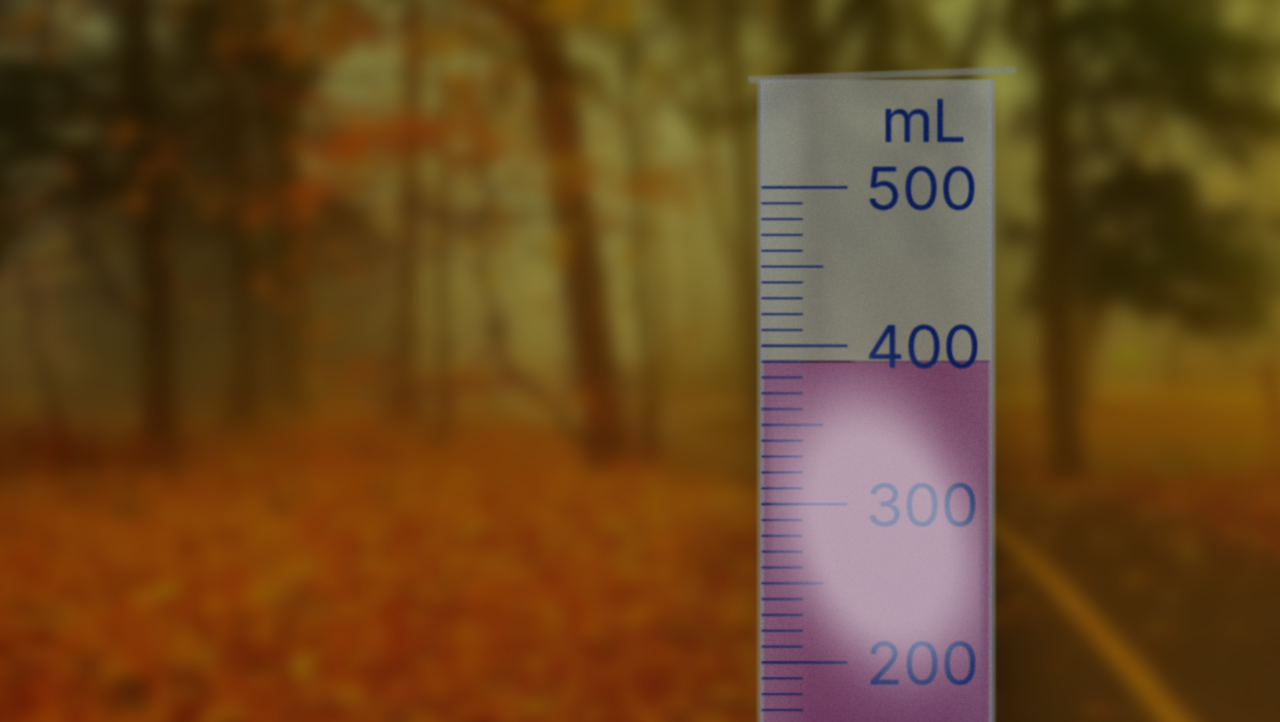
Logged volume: 390 mL
